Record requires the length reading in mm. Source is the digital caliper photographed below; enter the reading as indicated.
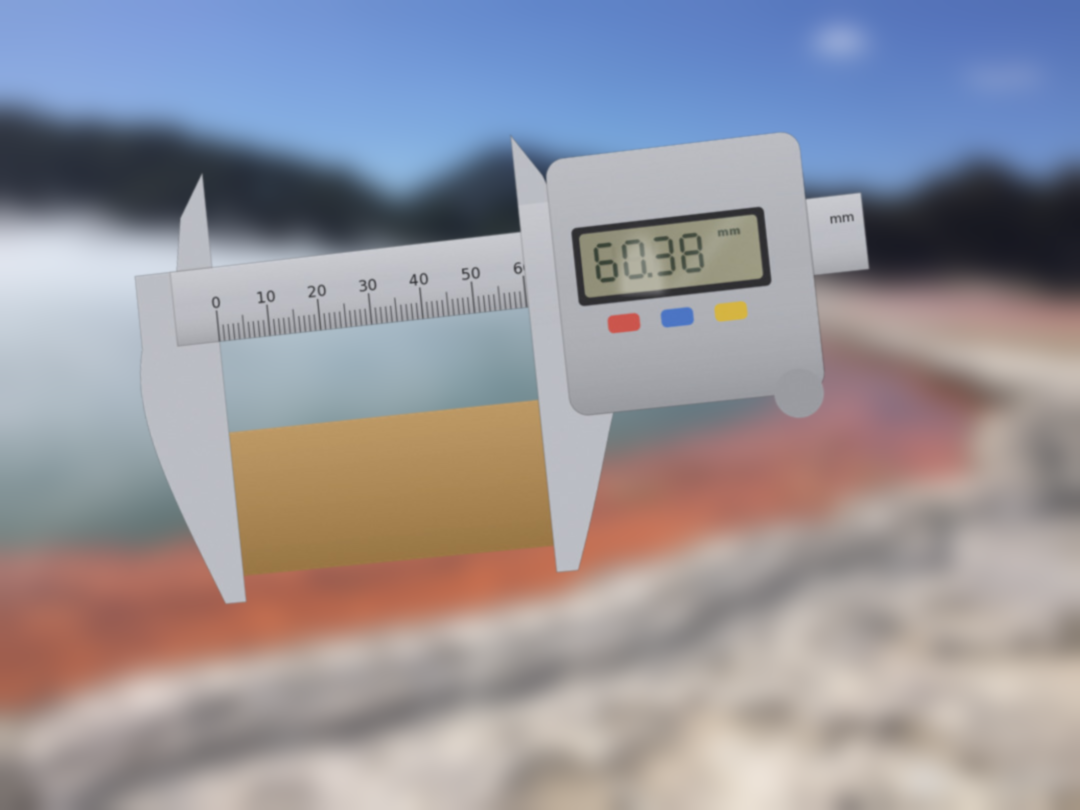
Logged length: 60.38 mm
